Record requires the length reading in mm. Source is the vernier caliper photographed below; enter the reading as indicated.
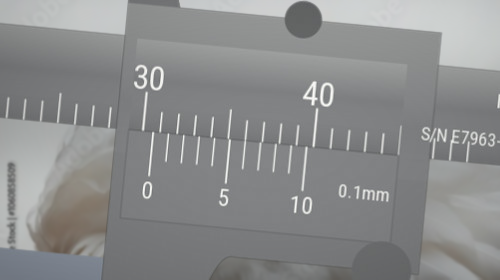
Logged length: 30.6 mm
